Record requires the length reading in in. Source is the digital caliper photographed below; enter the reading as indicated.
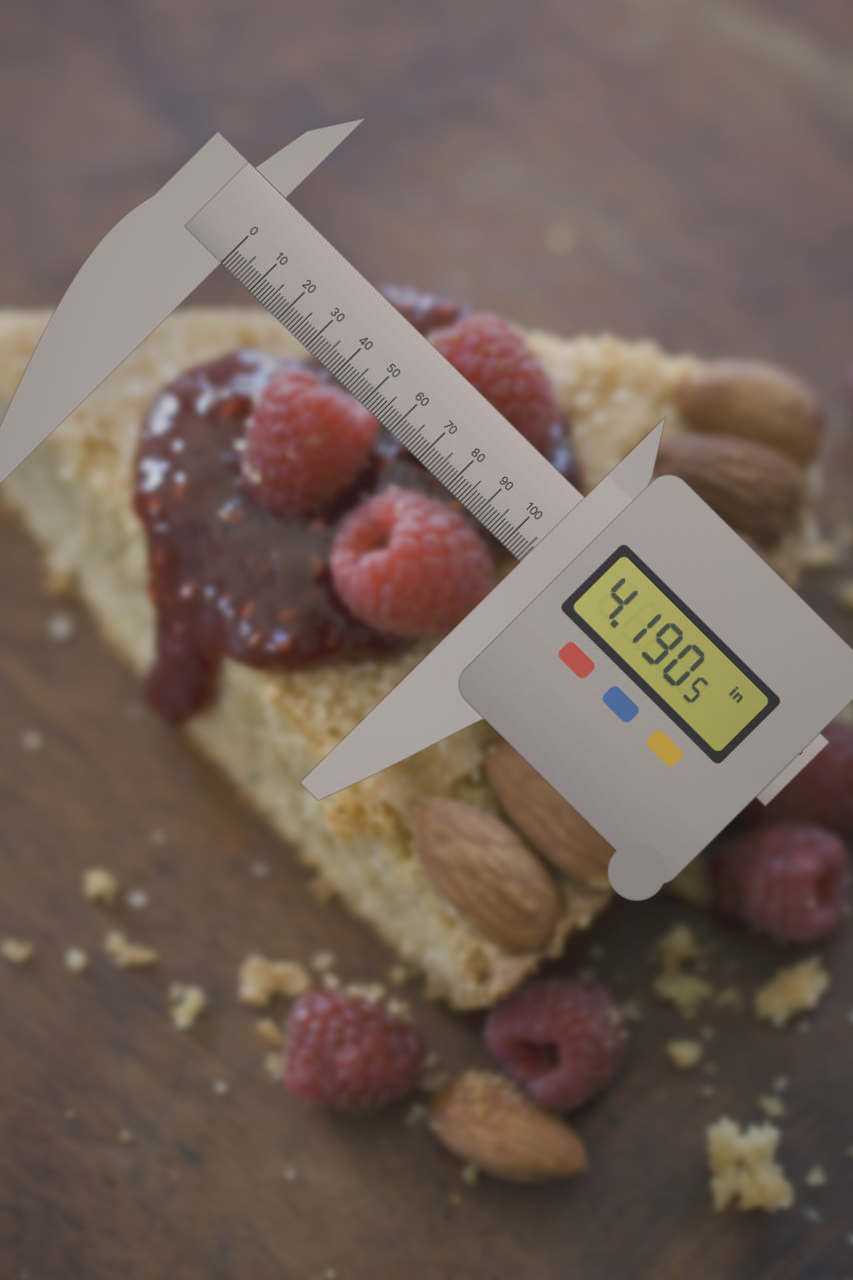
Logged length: 4.1905 in
